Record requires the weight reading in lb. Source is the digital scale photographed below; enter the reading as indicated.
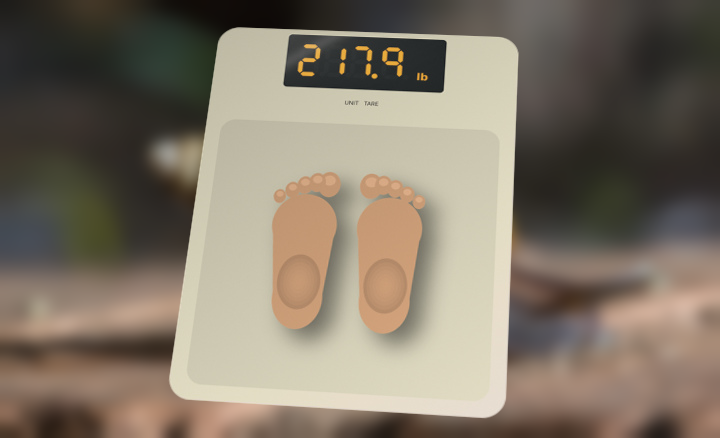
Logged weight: 217.9 lb
